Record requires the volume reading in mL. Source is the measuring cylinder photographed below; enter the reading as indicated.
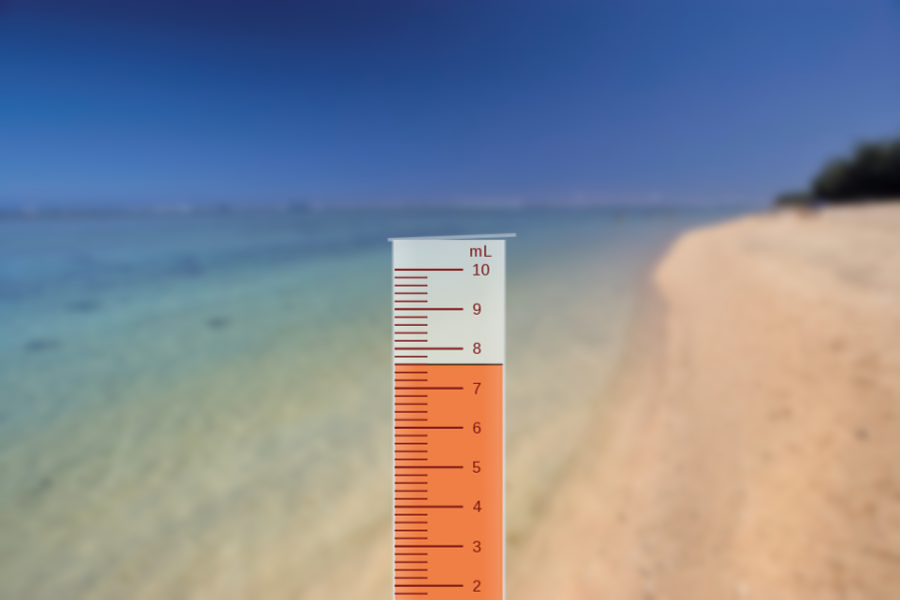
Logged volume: 7.6 mL
